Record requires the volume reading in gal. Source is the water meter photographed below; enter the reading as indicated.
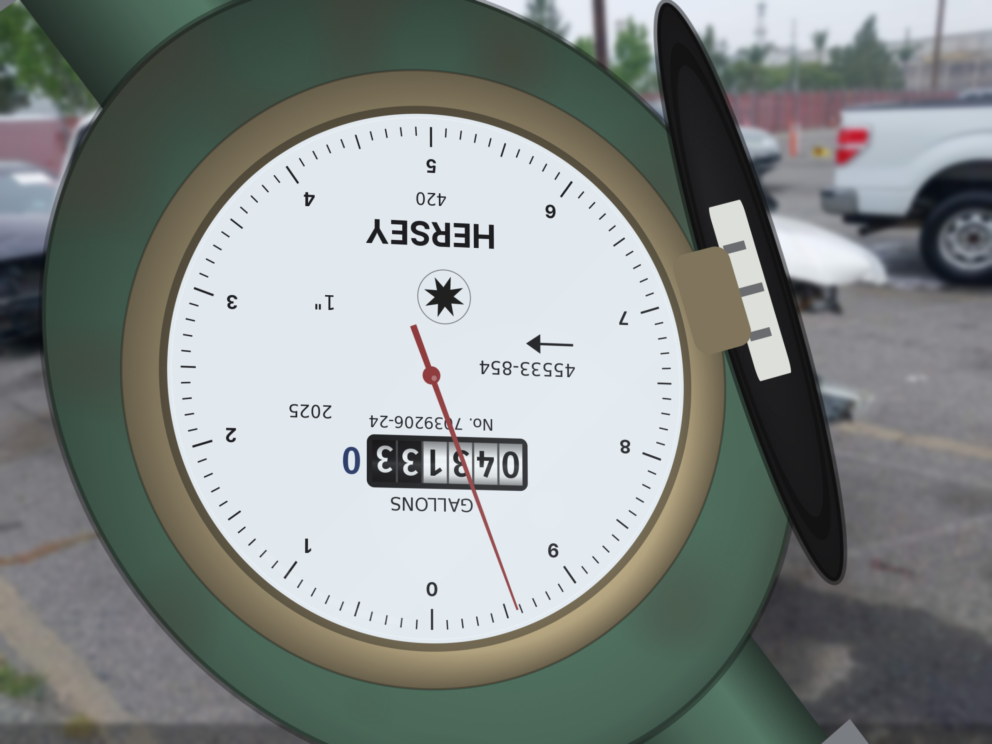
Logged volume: 431329.4 gal
